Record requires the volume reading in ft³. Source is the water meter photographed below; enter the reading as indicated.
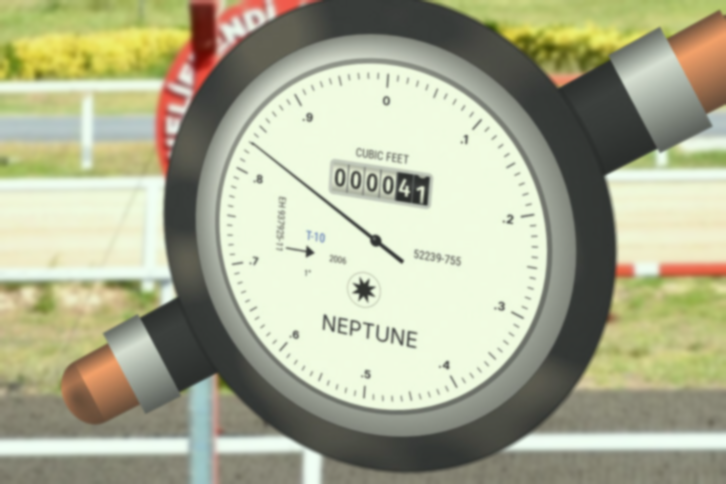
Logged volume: 40.83 ft³
